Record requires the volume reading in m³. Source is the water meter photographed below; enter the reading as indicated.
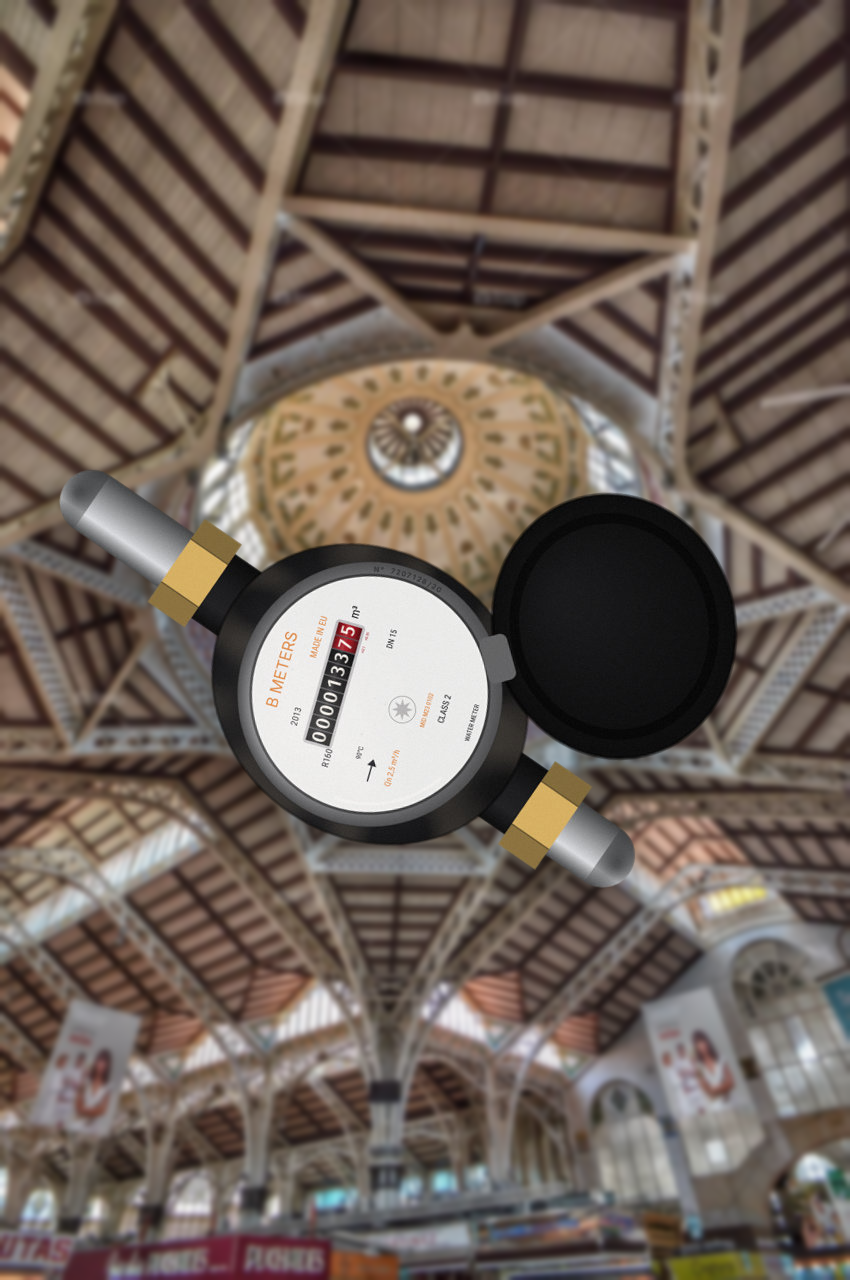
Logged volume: 133.75 m³
